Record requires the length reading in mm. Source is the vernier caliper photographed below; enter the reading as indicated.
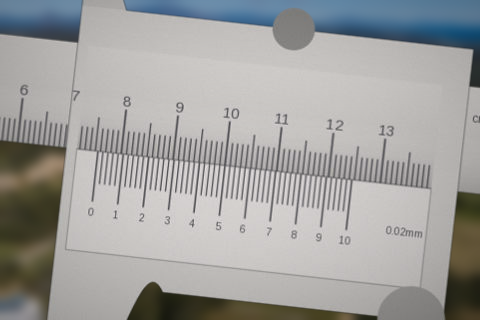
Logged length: 75.5 mm
